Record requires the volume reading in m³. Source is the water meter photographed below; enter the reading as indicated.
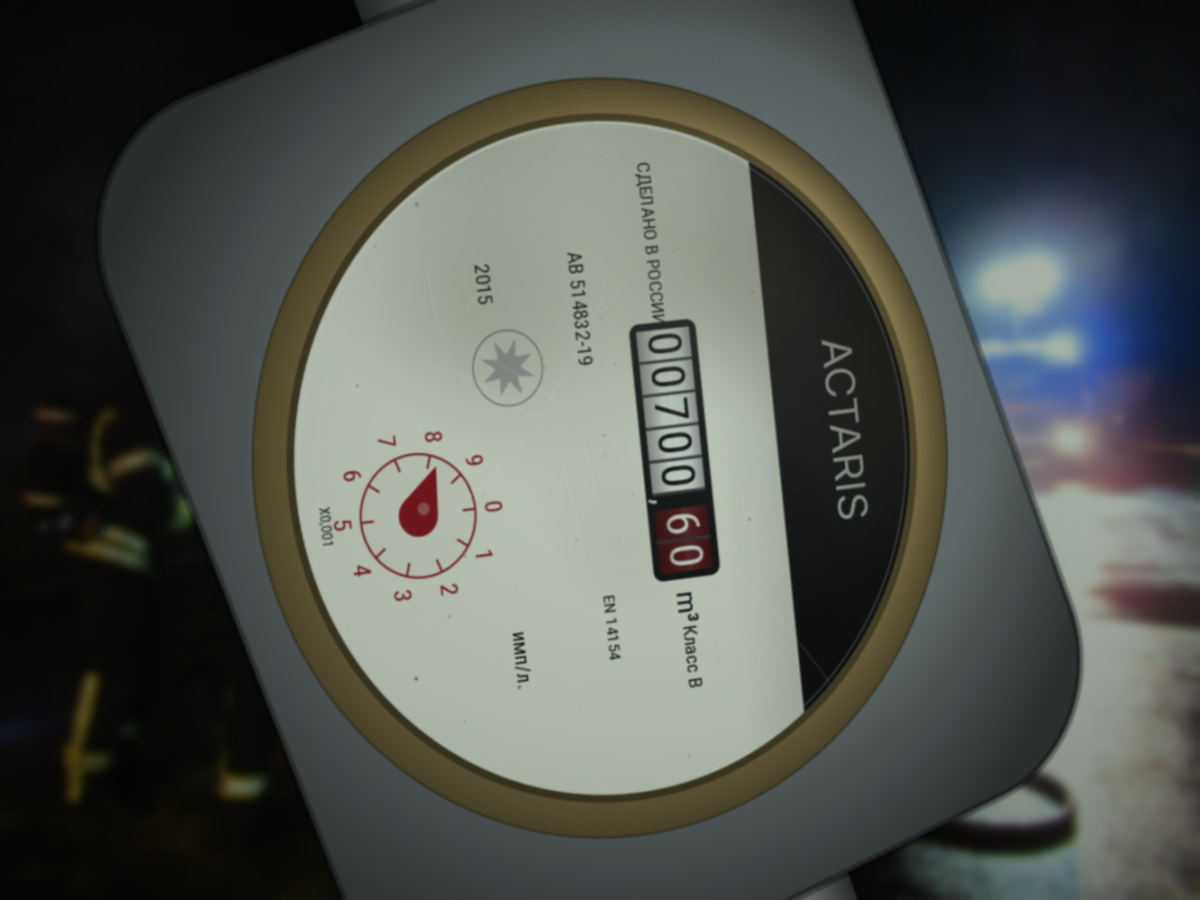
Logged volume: 700.608 m³
